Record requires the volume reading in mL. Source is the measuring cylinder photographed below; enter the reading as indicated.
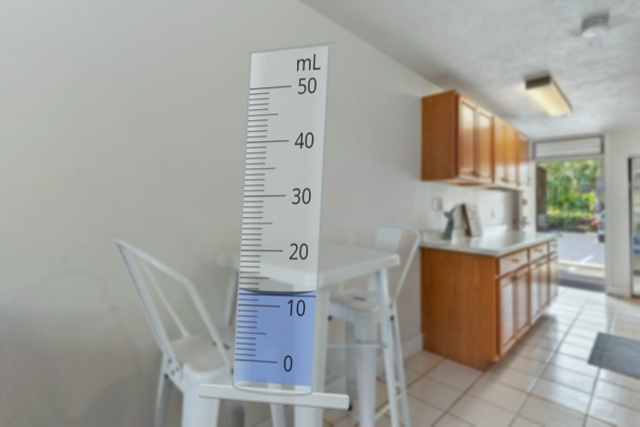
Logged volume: 12 mL
